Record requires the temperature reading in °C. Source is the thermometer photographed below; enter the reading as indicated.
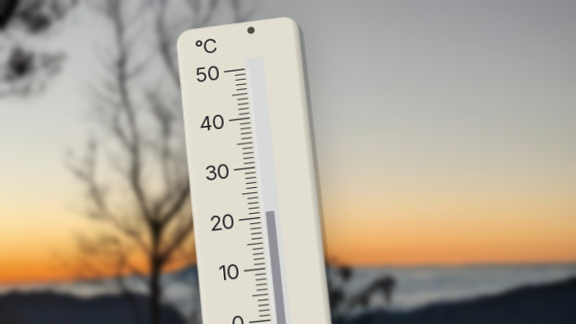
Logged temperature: 21 °C
